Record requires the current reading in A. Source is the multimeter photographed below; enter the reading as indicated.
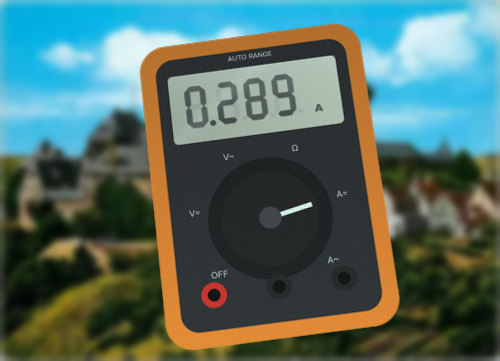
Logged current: 0.289 A
